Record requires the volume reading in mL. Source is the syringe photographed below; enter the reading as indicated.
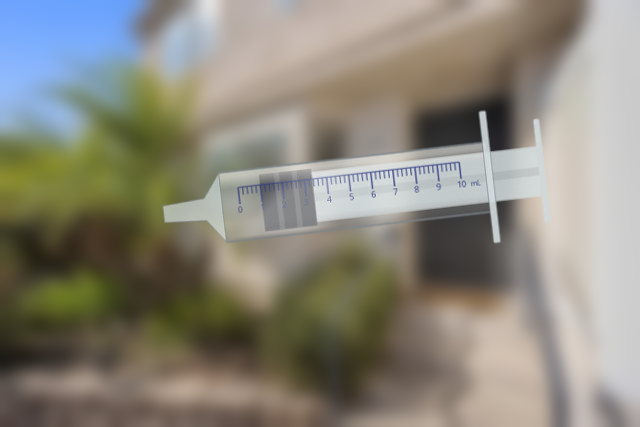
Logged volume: 1 mL
